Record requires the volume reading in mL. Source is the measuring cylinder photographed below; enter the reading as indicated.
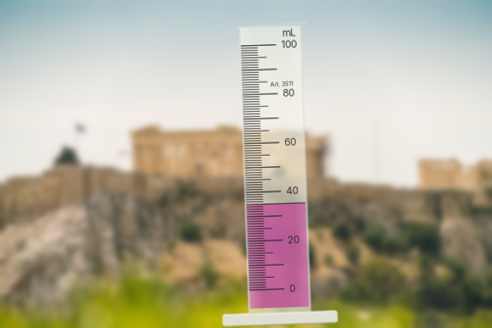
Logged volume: 35 mL
